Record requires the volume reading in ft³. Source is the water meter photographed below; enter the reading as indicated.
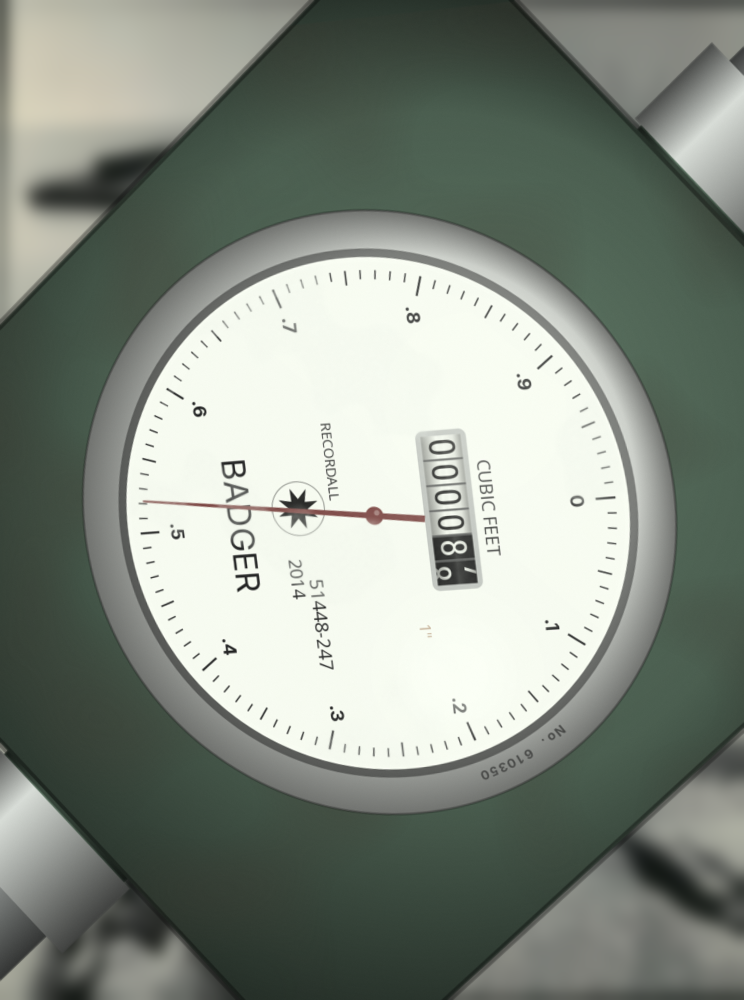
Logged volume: 87.52 ft³
